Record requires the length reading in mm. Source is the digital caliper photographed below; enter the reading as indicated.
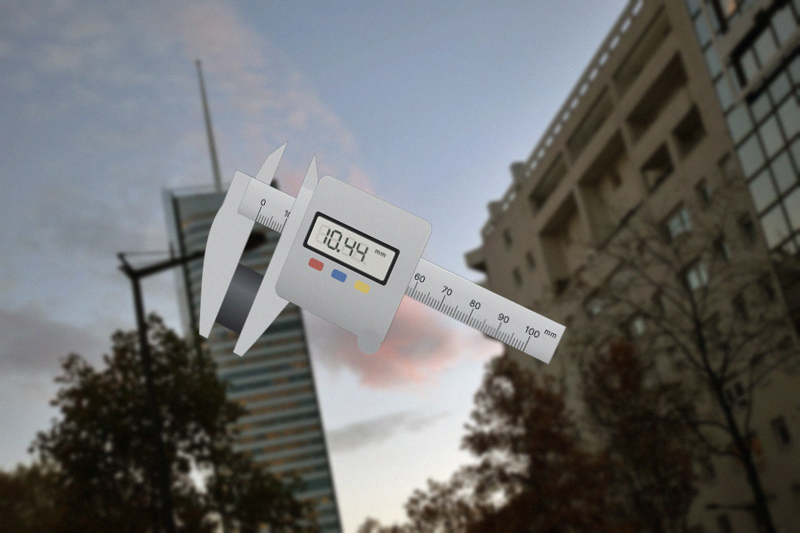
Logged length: 10.44 mm
